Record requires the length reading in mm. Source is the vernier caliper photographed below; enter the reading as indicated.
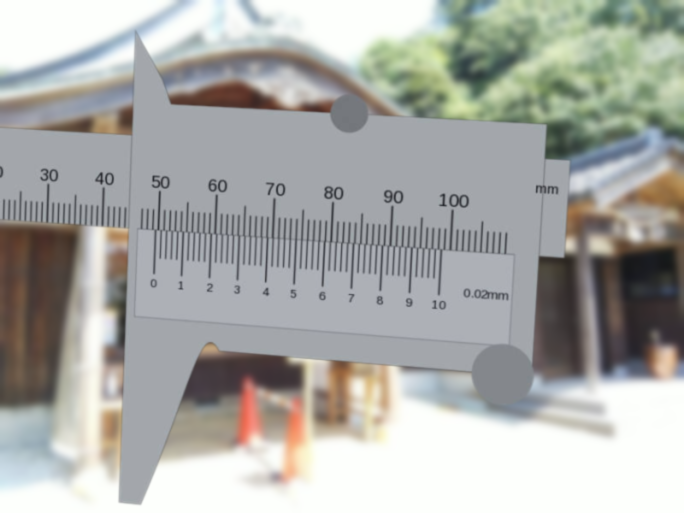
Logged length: 49.5 mm
